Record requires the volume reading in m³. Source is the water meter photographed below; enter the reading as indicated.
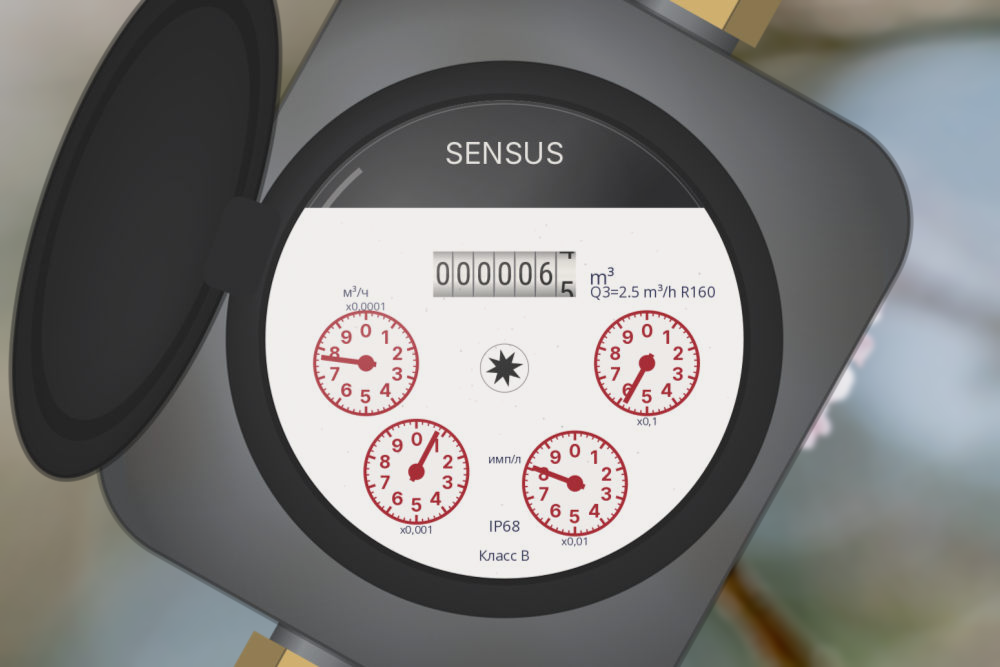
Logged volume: 64.5807 m³
